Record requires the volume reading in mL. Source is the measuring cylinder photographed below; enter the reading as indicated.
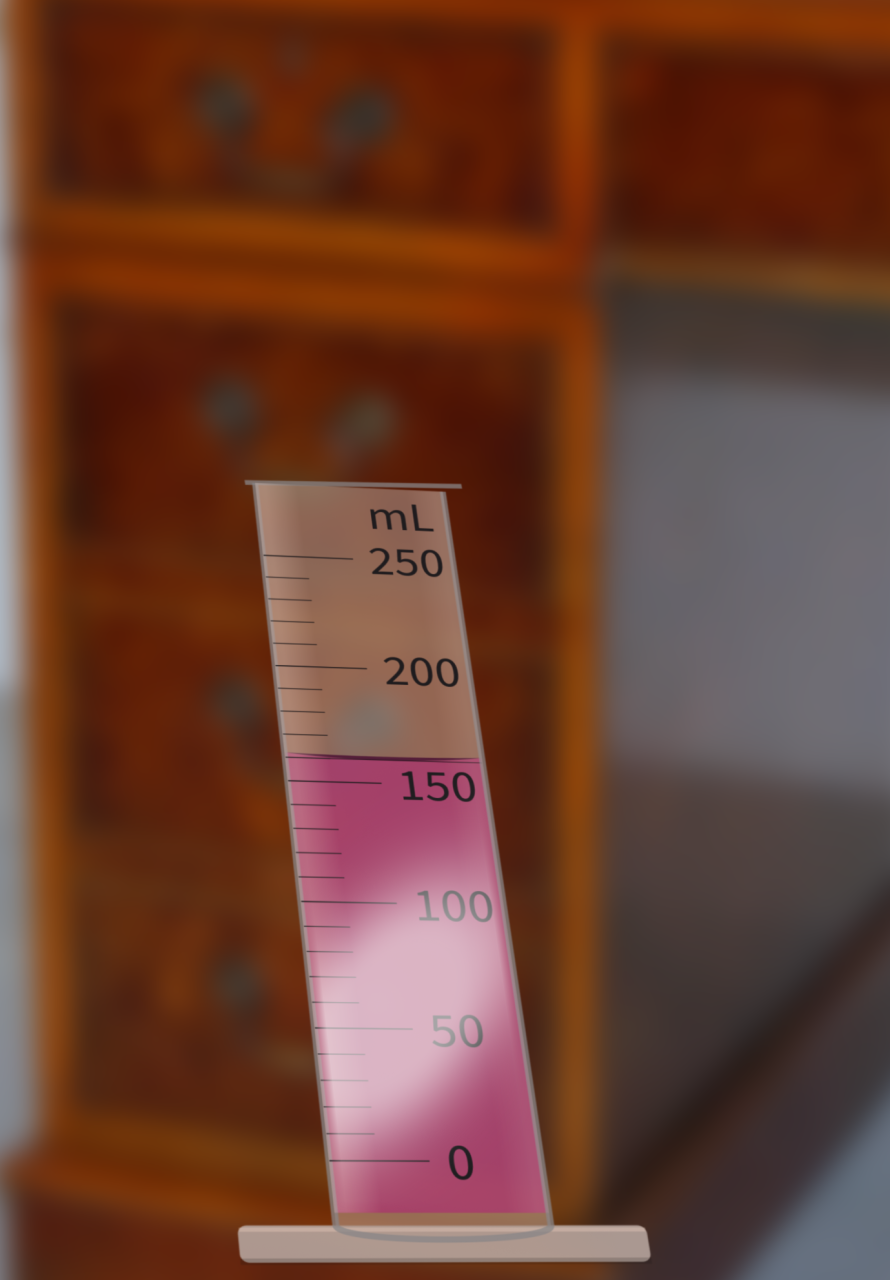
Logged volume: 160 mL
